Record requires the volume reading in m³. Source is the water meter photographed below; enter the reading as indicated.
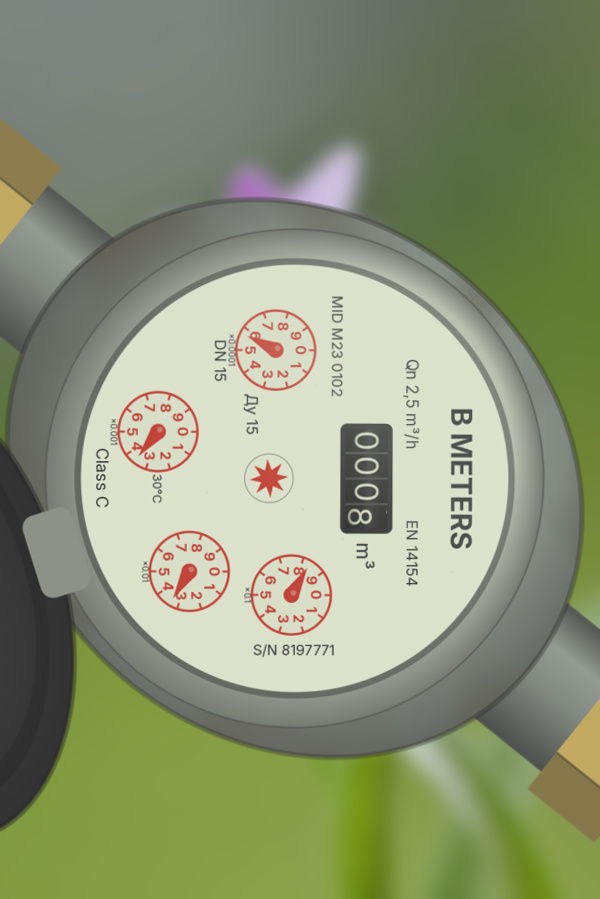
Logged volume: 7.8335 m³
